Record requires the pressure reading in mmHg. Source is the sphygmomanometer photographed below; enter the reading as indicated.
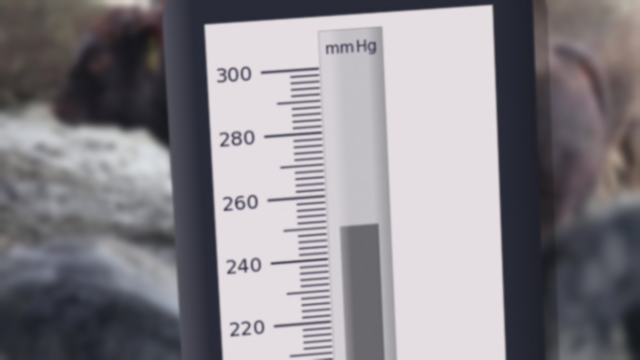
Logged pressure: 250 mmHg
